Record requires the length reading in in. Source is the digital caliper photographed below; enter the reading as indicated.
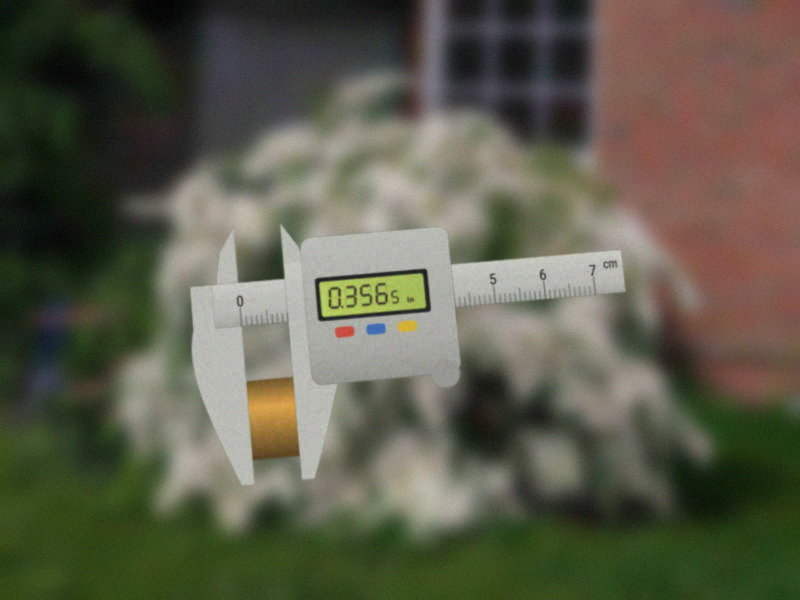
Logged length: 0.3565 in
